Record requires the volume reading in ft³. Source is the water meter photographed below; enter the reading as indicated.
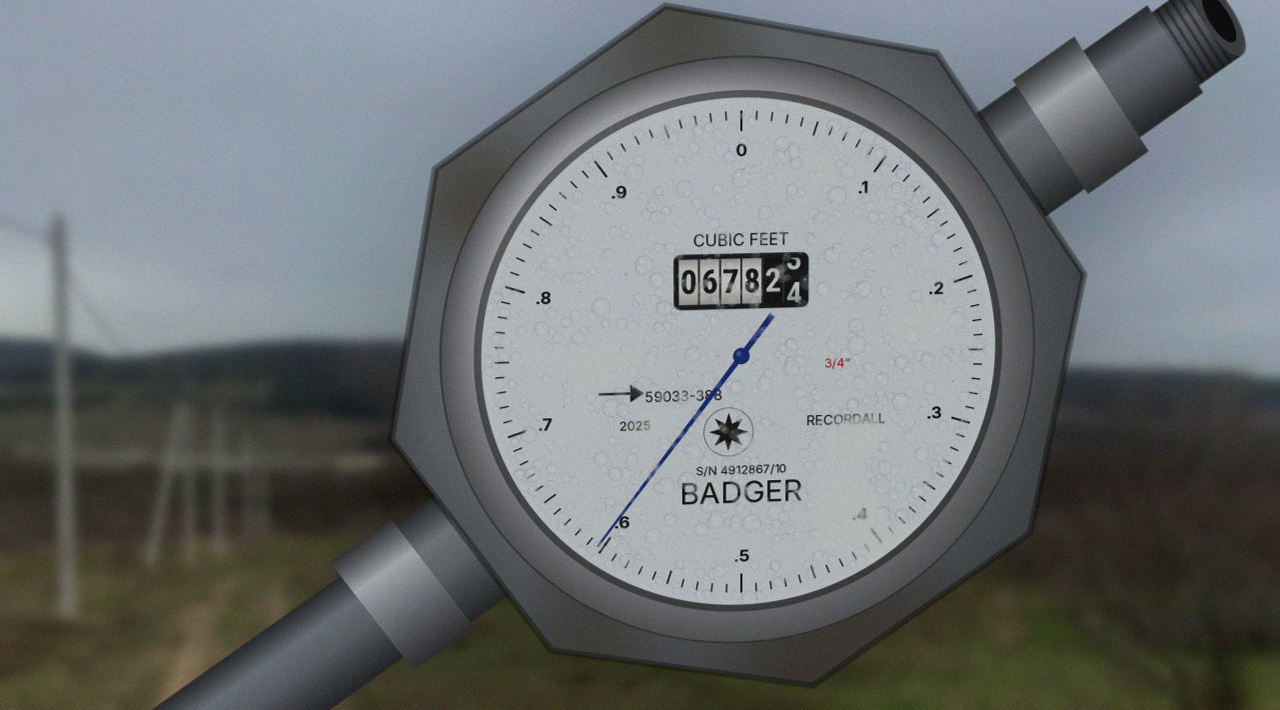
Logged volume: 67823.60 ft³
